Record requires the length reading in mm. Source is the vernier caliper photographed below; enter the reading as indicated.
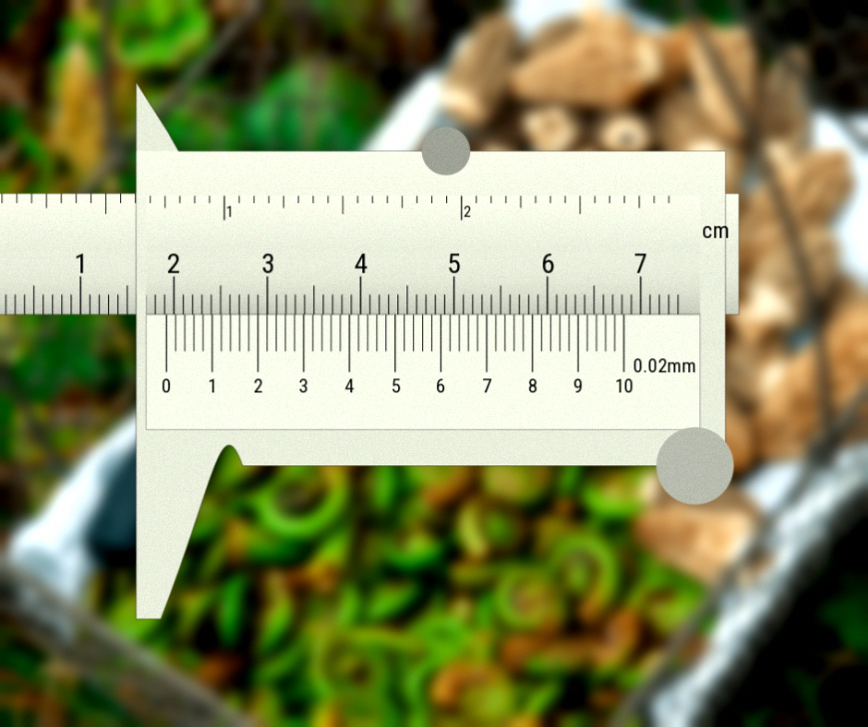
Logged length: 19.2 mm
